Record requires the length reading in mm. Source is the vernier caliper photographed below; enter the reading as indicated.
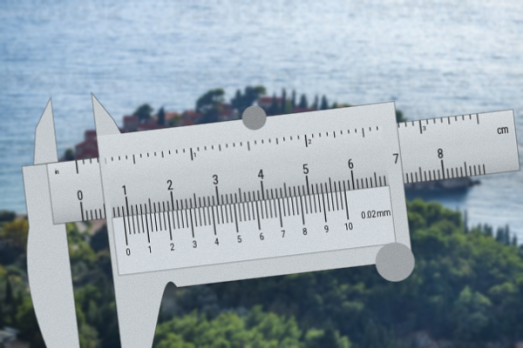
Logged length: 9.0 mm
